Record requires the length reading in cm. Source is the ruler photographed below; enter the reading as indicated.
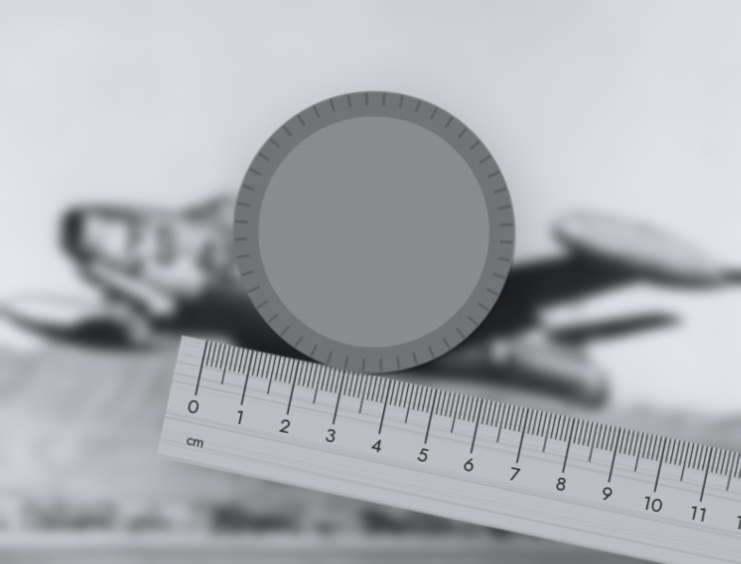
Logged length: 6 cm
